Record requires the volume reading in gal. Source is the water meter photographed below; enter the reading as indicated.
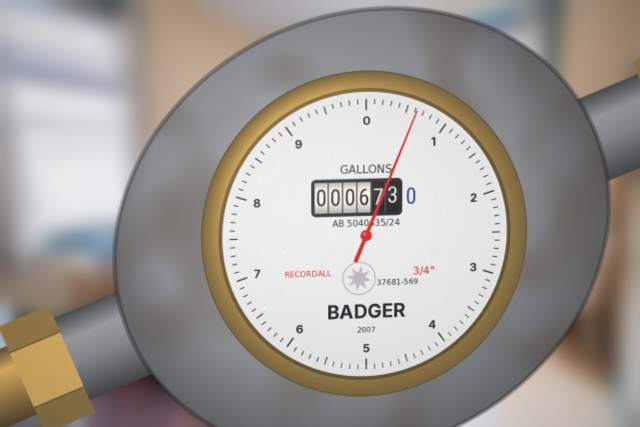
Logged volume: 6730.6 gal
